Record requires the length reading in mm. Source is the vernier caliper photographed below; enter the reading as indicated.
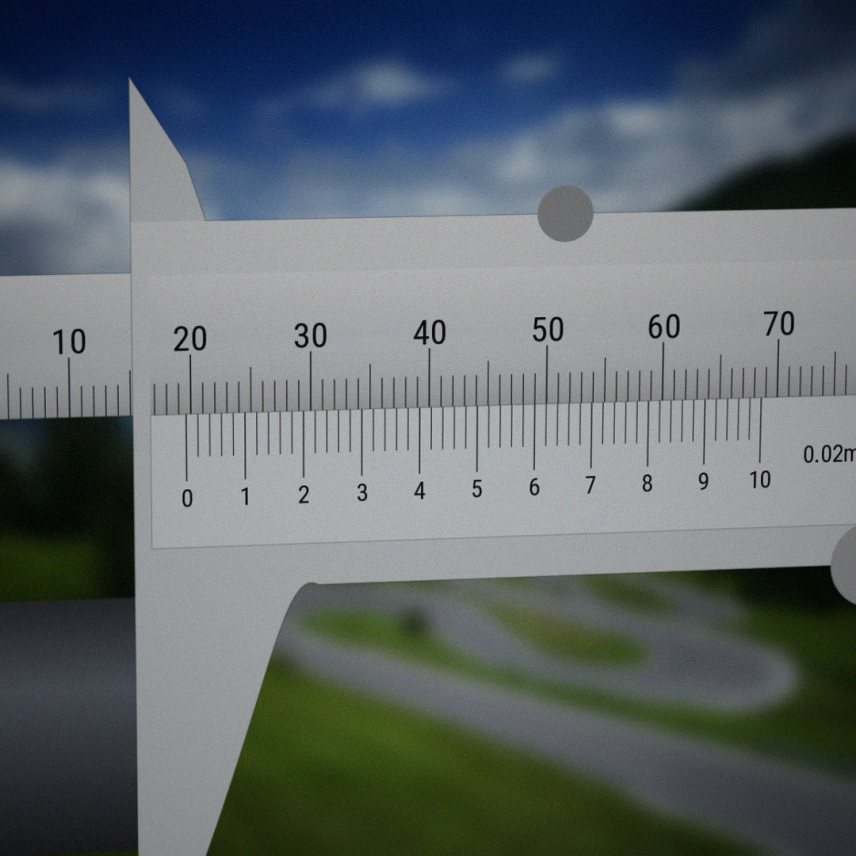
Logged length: 19.6 mm
